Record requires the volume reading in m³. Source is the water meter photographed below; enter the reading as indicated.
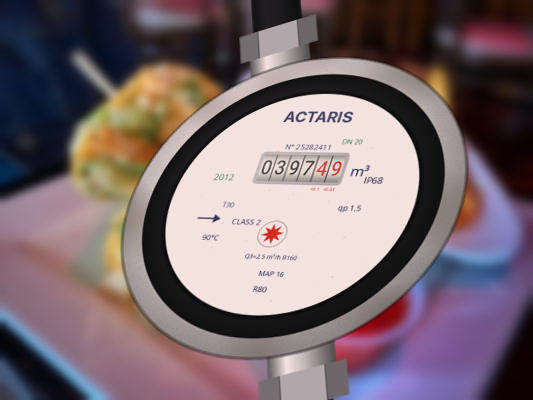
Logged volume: 397.49 m³
